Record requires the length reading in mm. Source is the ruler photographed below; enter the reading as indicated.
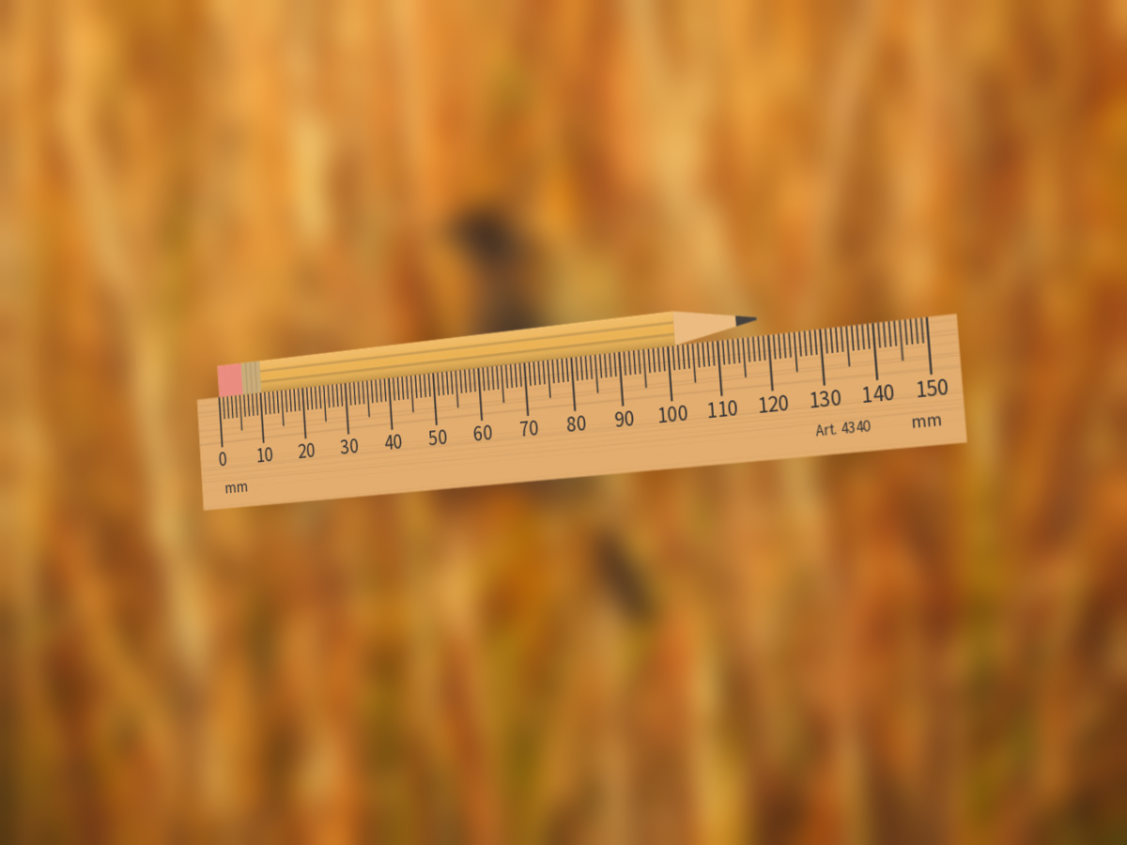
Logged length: 118 mm
